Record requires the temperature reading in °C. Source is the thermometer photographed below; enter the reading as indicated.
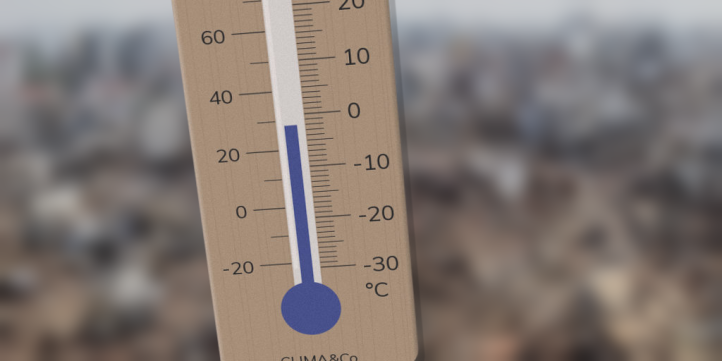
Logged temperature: -2 °C
